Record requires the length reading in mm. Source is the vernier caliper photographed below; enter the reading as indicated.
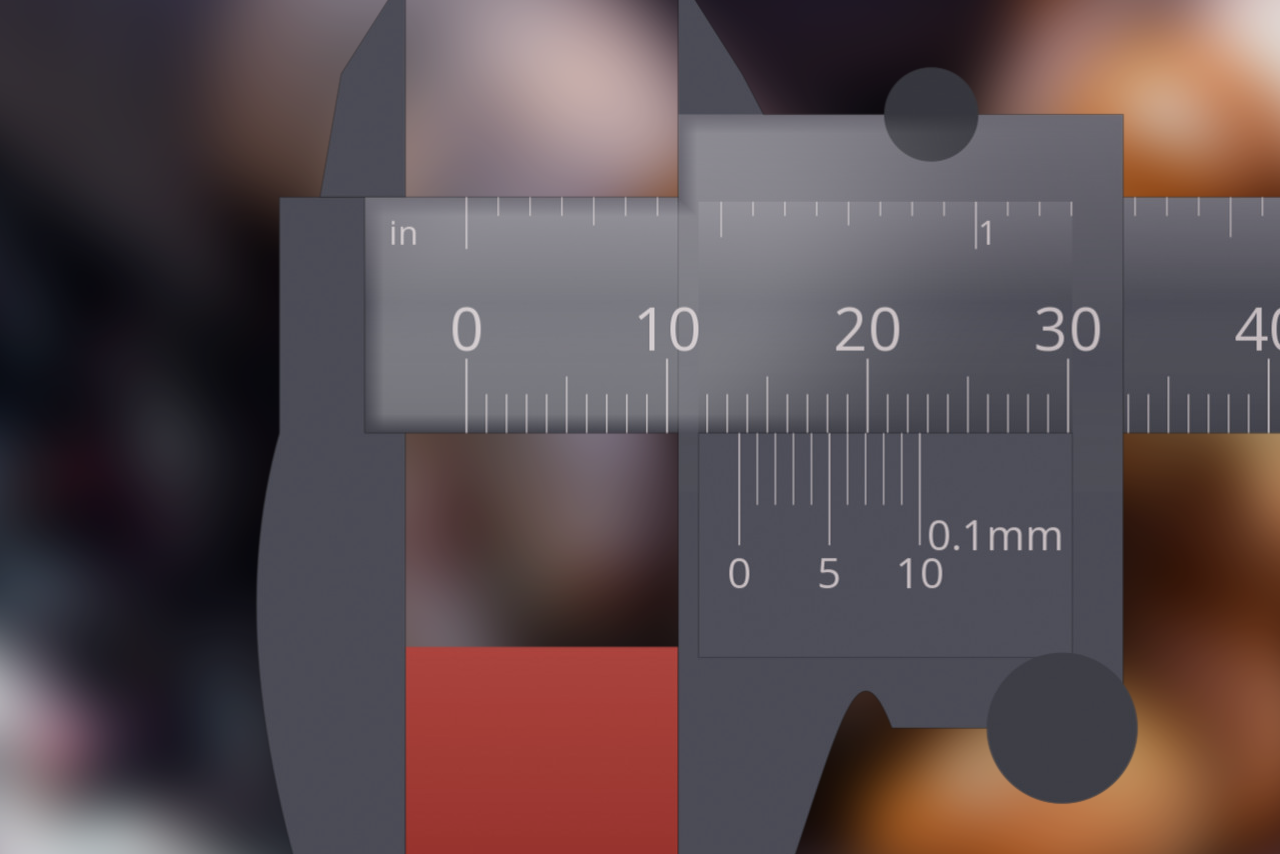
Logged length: 13.6 mm
